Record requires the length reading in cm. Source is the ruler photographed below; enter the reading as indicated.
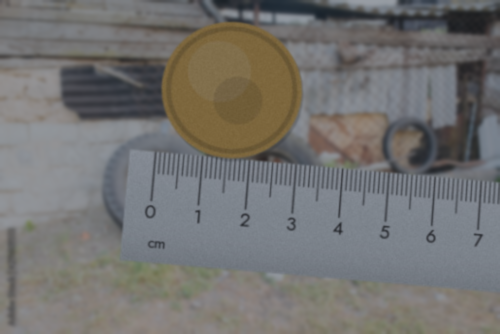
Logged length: 3 cm
